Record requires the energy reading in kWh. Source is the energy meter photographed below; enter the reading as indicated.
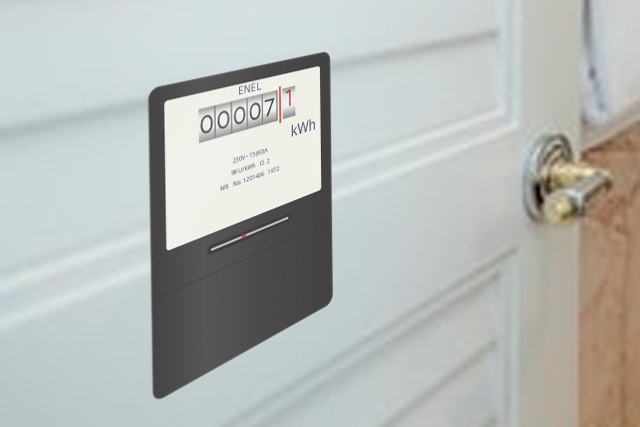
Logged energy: 7.1 kWh
